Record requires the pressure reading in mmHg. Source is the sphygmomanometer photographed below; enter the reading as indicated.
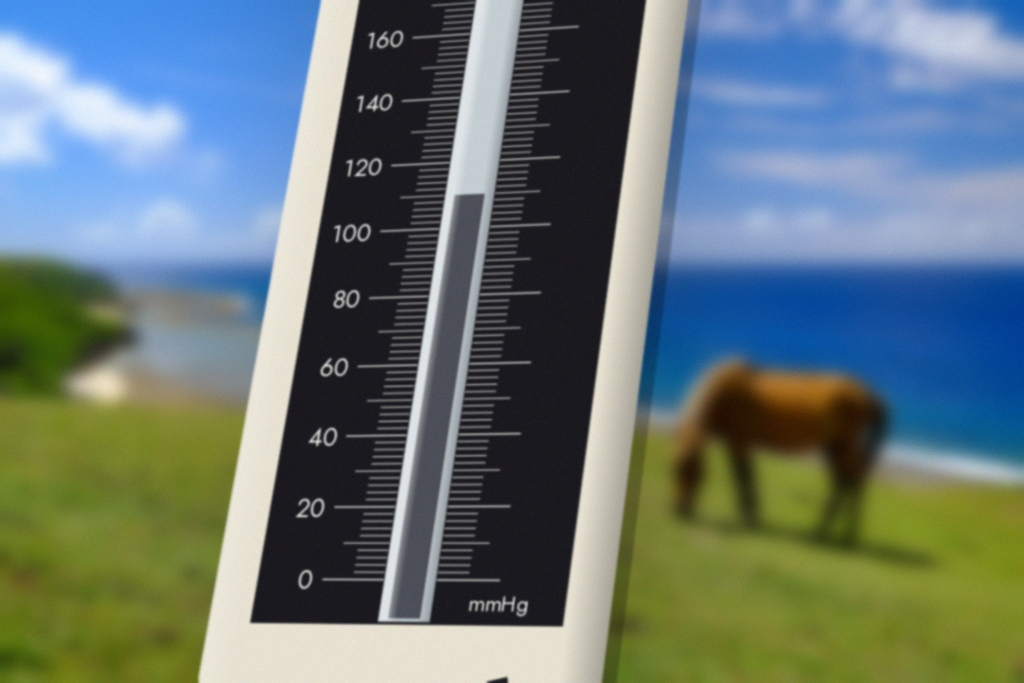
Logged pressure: 110 mmHg
